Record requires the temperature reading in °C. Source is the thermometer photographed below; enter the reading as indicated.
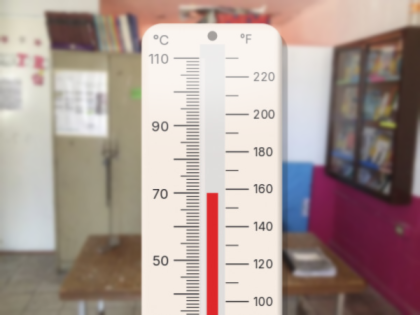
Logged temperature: 70 °C
